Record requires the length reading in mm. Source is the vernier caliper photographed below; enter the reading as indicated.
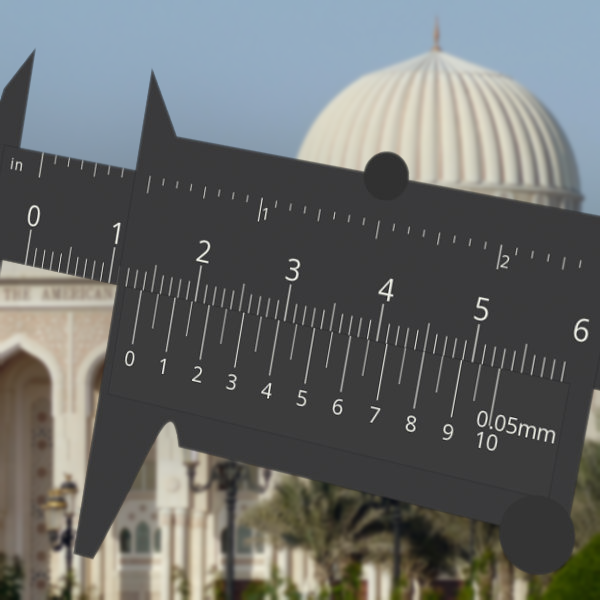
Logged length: 13.8 mm
